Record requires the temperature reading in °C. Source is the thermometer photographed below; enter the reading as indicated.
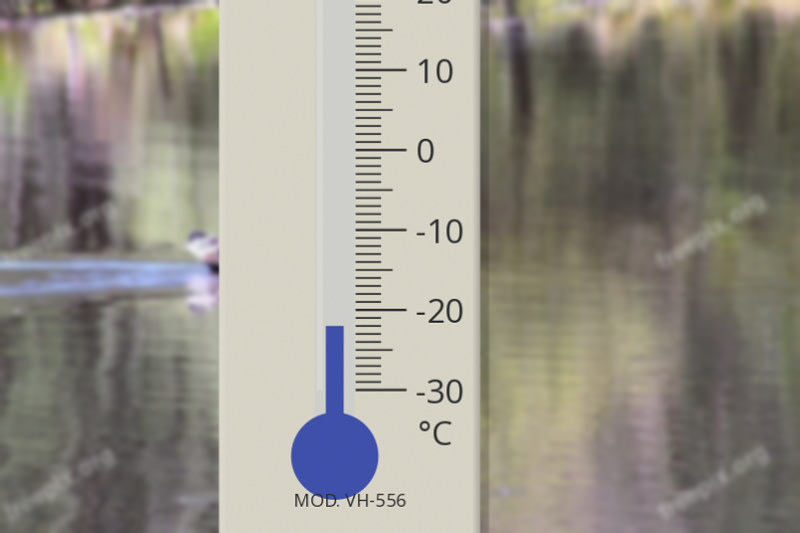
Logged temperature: -22 °C
